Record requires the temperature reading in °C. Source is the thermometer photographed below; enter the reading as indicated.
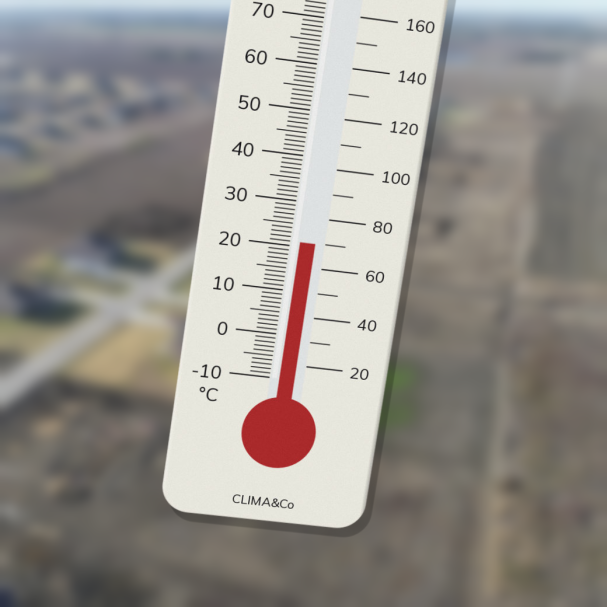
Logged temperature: 21 °C
